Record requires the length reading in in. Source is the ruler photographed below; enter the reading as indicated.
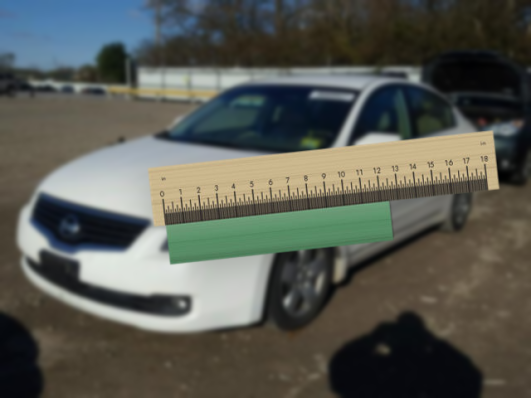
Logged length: 12.5 in
